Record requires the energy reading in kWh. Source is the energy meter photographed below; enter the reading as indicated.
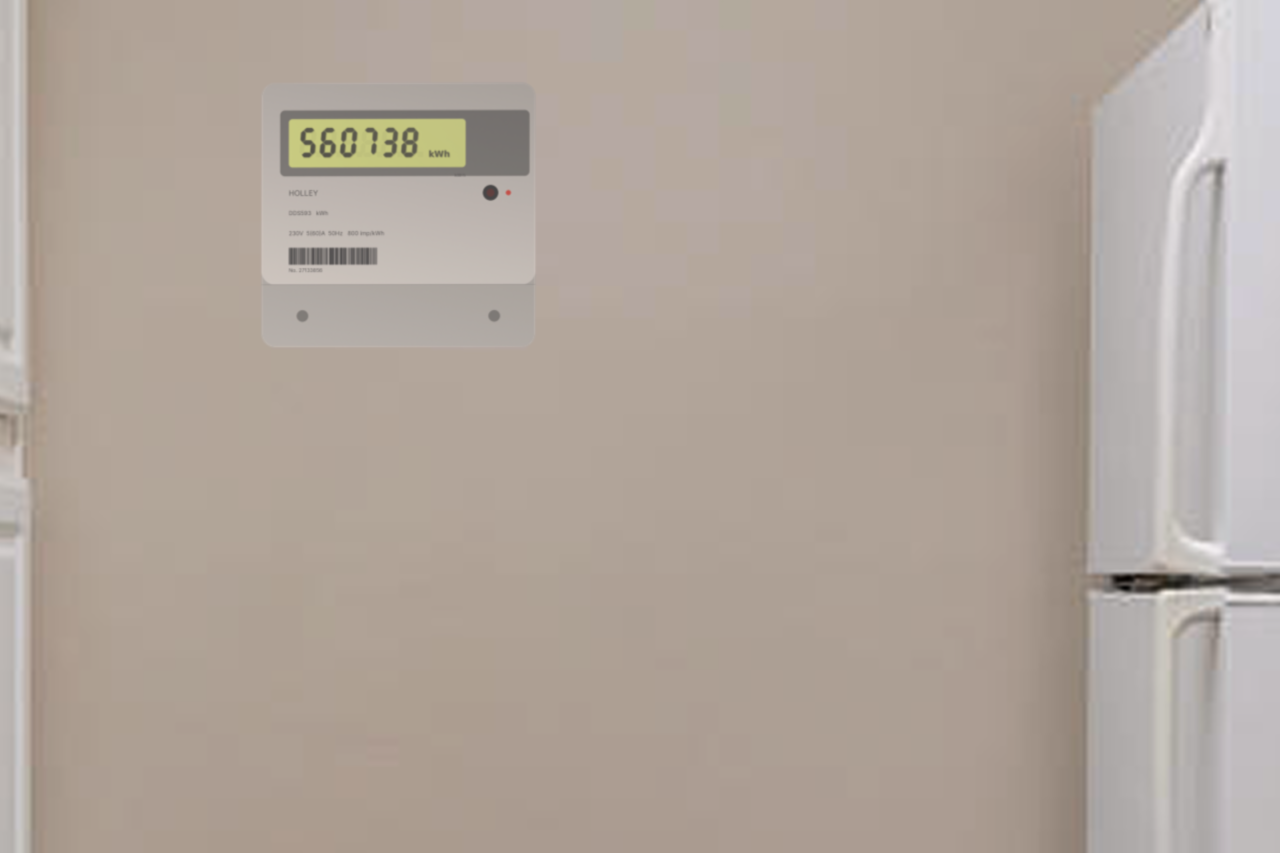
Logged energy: 560738 kWh
